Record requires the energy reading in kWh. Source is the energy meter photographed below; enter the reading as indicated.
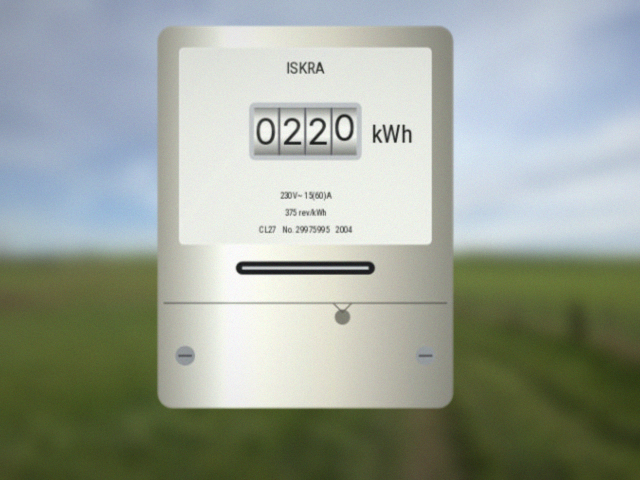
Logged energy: 220 kWh
